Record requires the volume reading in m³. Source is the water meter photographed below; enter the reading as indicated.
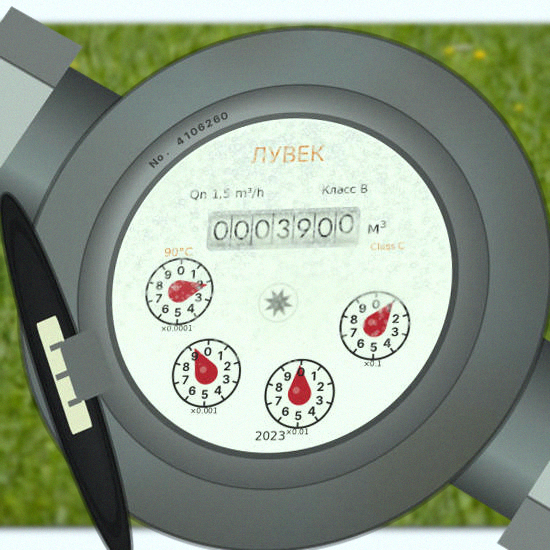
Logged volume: 3900.0992 m³
